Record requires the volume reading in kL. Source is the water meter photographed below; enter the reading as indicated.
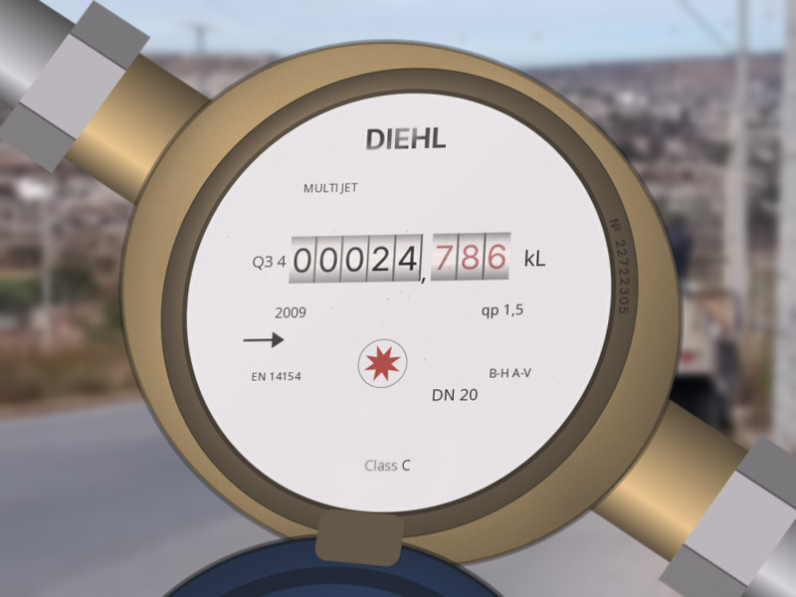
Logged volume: 24.786 kL
